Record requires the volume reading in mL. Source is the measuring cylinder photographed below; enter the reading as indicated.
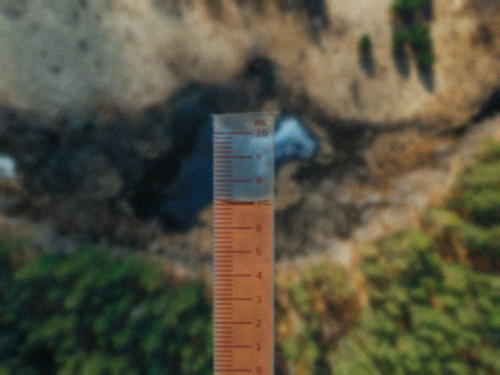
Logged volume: 7 mL
